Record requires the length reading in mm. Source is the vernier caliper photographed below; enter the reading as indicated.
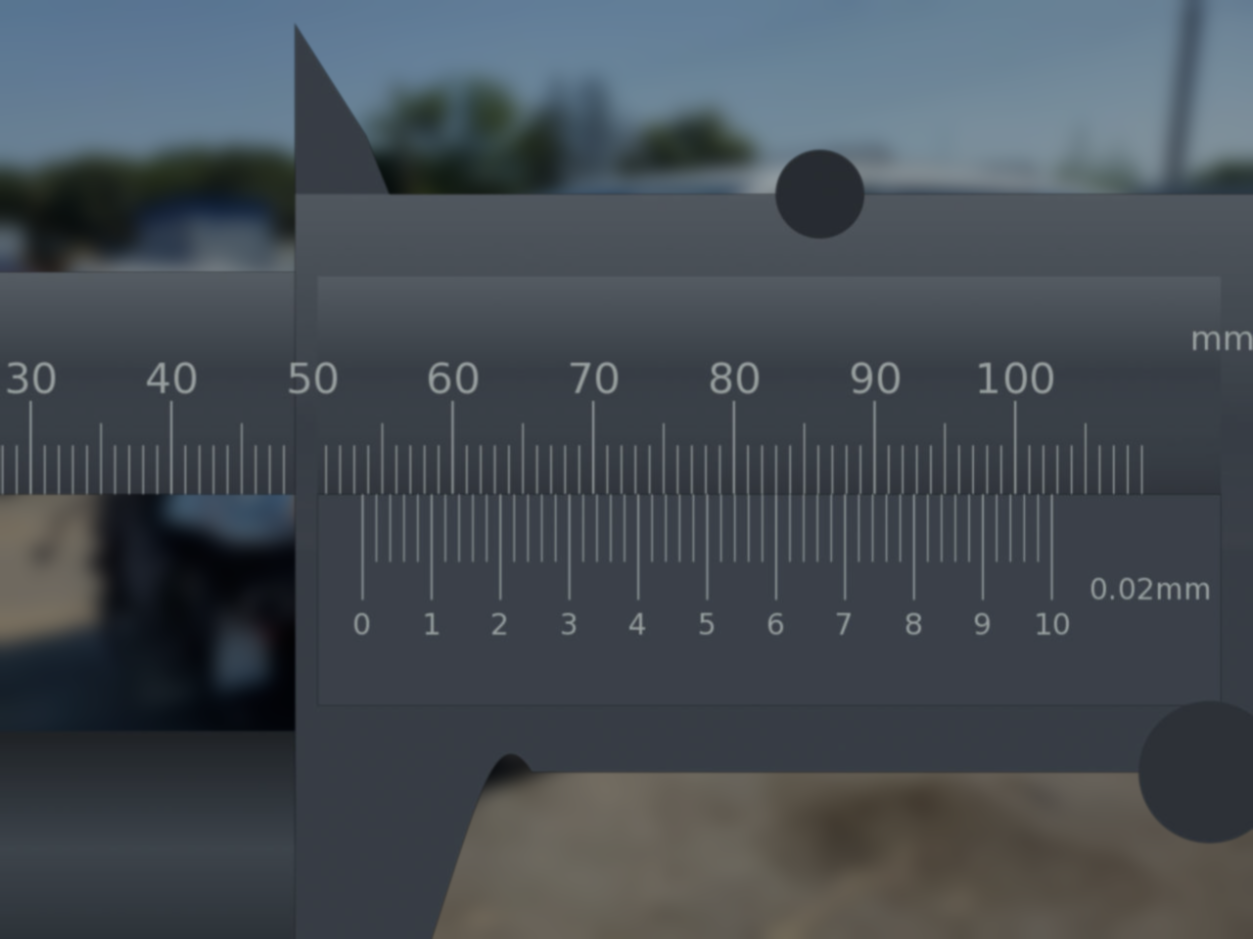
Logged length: 53.6 mm
